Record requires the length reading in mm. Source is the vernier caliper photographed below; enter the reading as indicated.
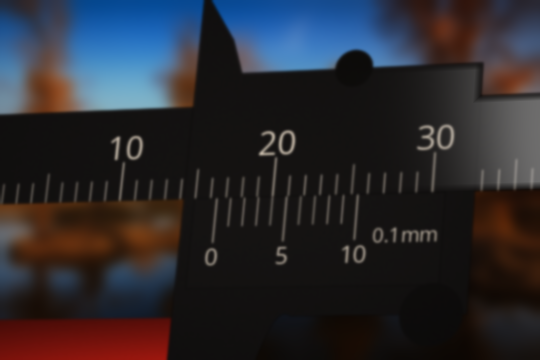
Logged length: 16.4 mm
